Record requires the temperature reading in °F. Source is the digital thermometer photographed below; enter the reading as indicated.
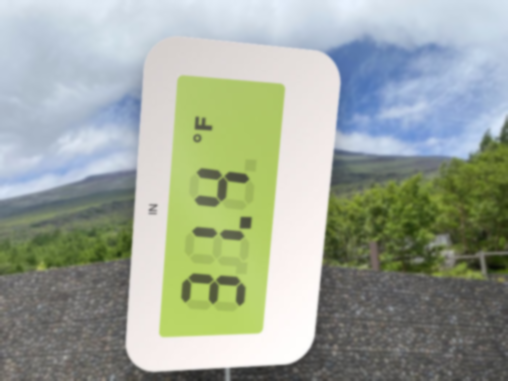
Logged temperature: 31.4 °F
